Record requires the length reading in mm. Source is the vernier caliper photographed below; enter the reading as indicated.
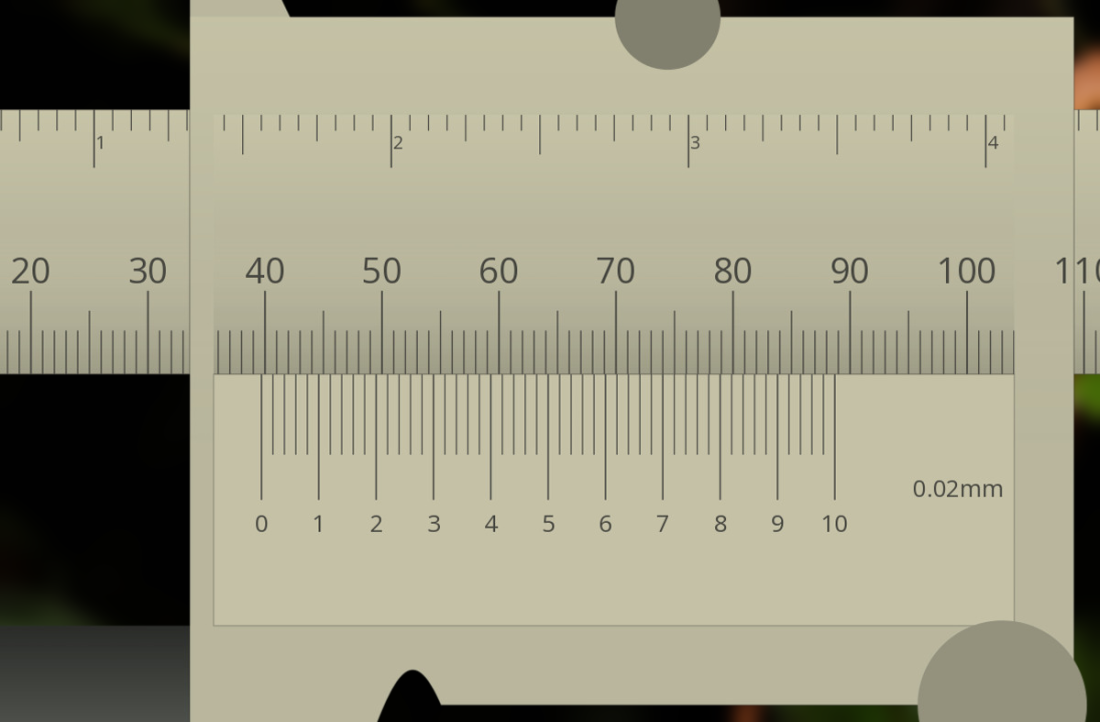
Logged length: 39.7 mm
